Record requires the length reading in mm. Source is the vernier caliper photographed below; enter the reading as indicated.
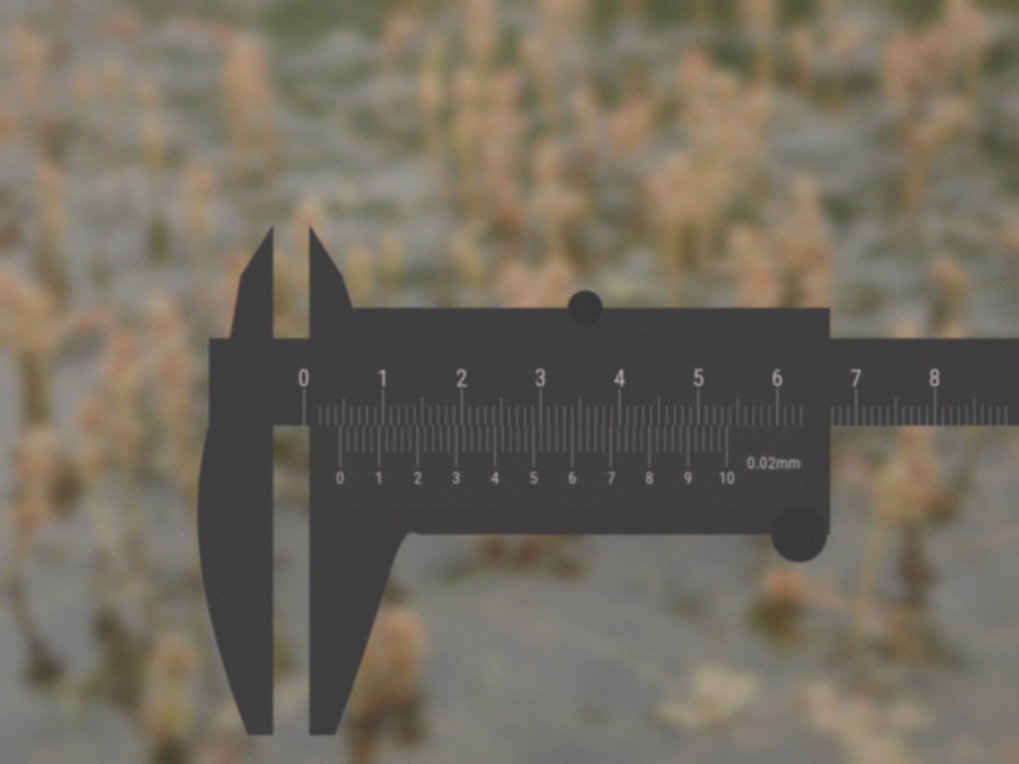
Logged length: 4.6 mm
